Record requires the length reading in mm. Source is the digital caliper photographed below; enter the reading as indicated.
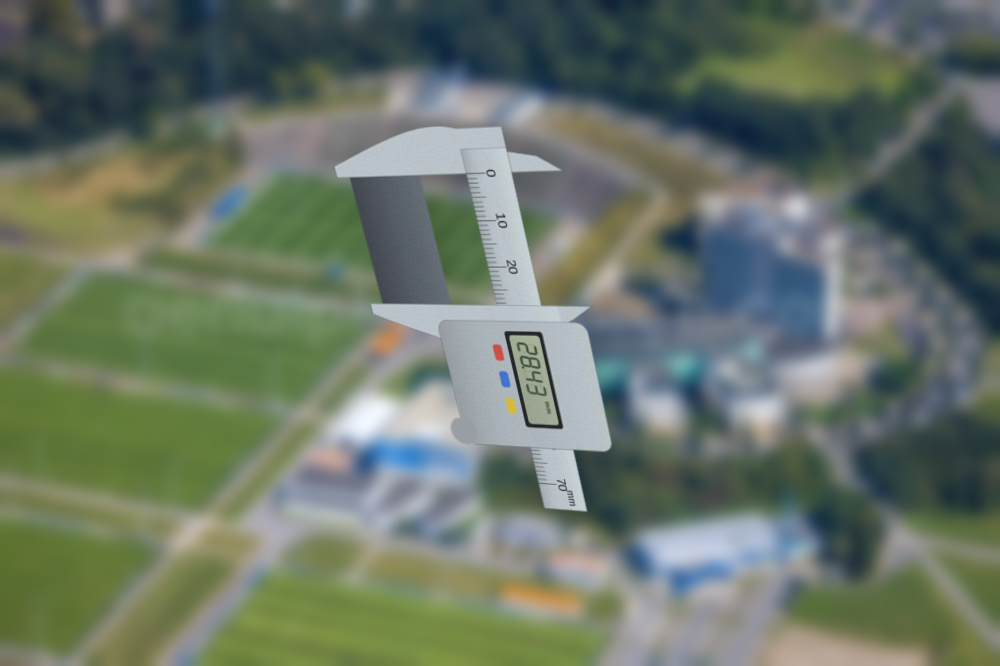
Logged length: 28.43 mm
